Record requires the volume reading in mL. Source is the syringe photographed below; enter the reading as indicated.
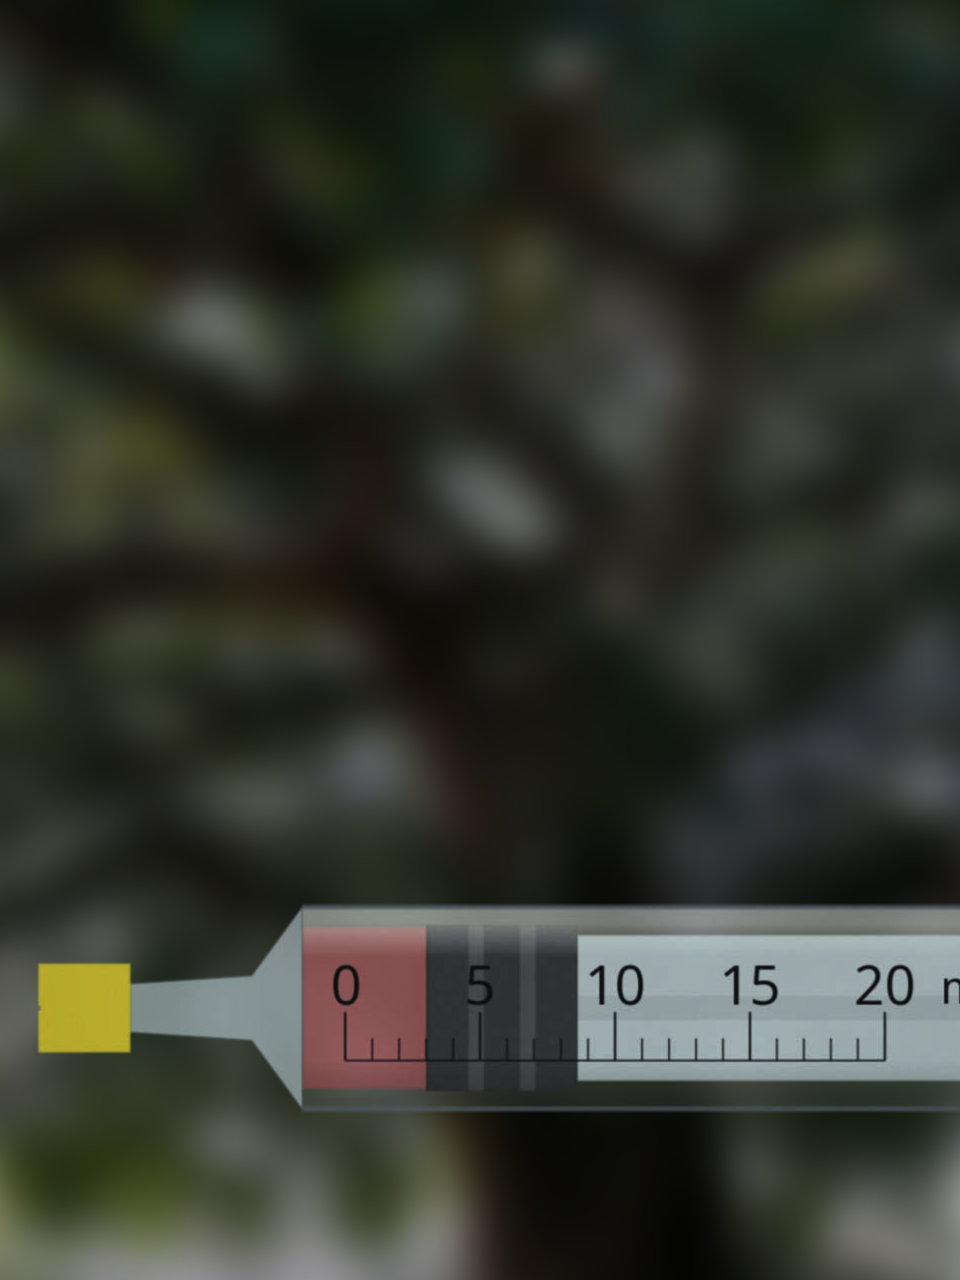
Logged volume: 3 mL
